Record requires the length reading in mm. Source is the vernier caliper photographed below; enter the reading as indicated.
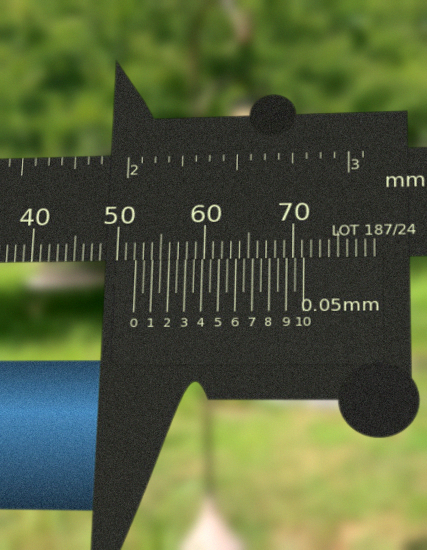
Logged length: 52.2 mm
